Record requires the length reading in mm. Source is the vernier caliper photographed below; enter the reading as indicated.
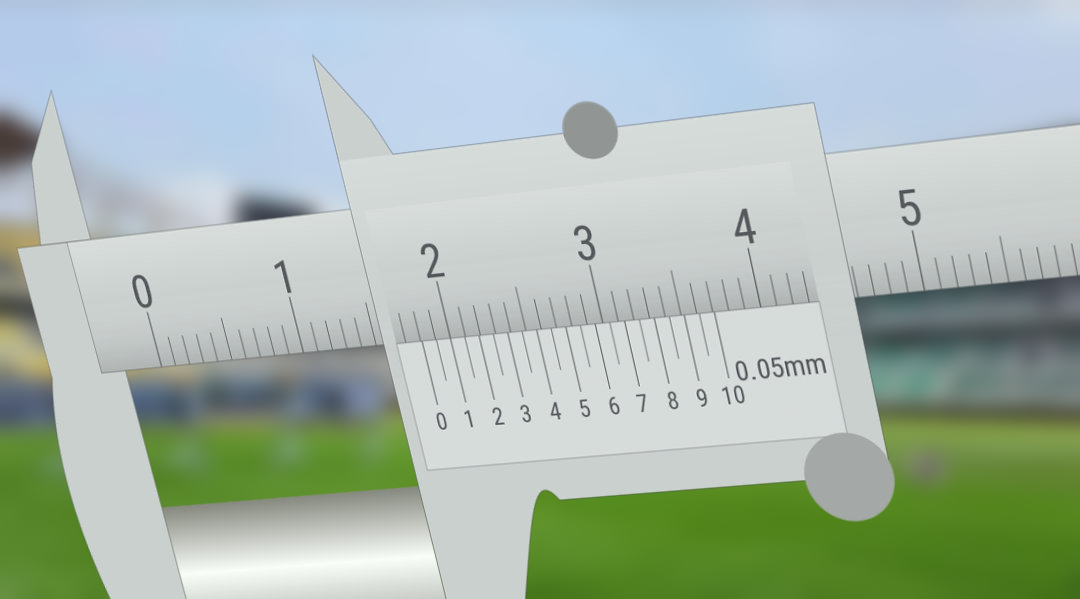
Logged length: 18.1 mm
